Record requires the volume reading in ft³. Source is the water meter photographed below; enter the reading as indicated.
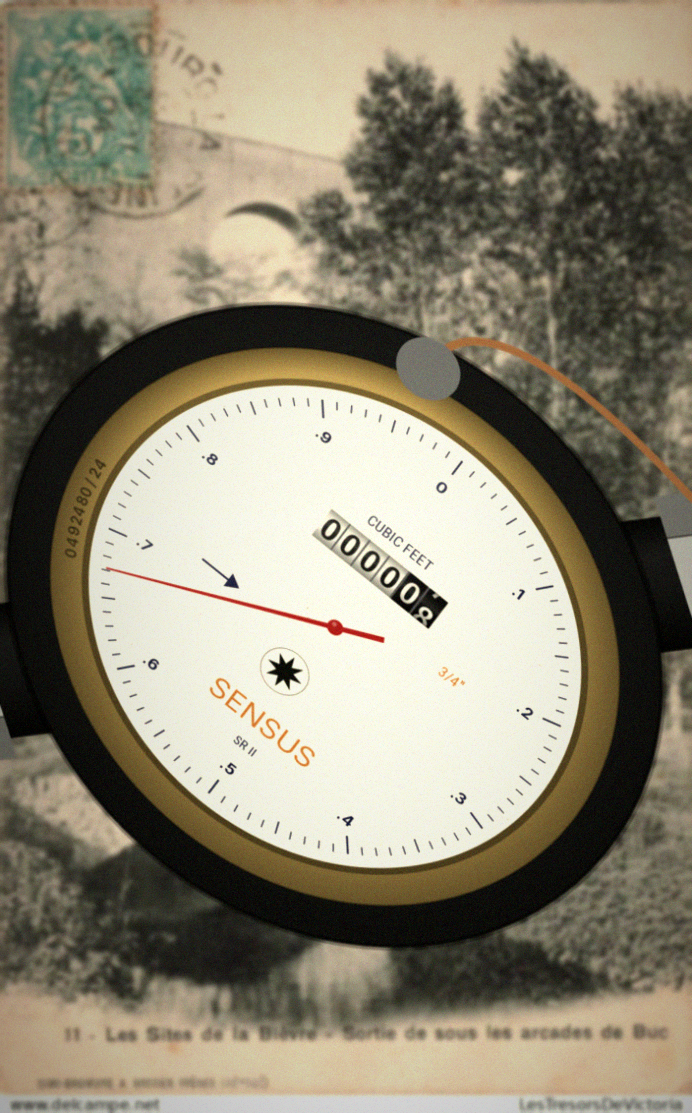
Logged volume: 7.67 ft³
